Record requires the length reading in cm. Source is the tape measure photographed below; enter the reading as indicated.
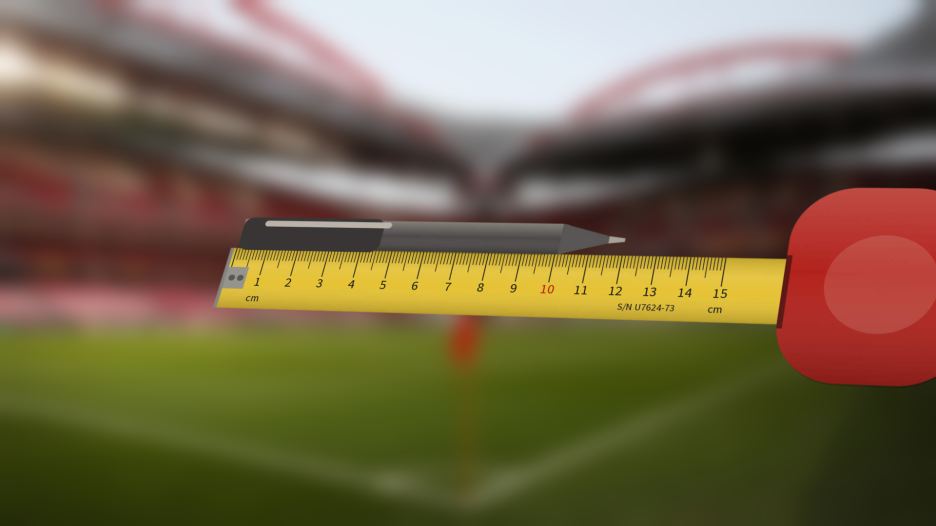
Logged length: 12 cm
